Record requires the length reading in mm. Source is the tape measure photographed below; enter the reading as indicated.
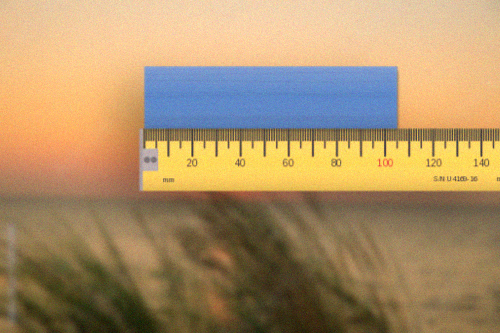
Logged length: 105 mm
